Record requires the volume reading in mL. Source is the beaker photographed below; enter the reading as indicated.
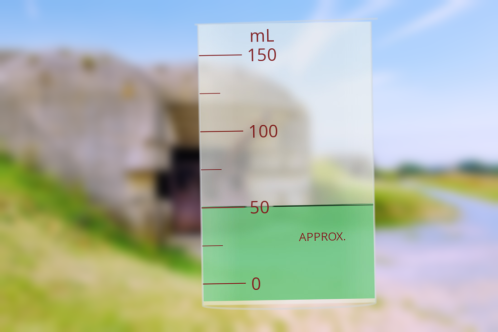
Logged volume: 50 mL
